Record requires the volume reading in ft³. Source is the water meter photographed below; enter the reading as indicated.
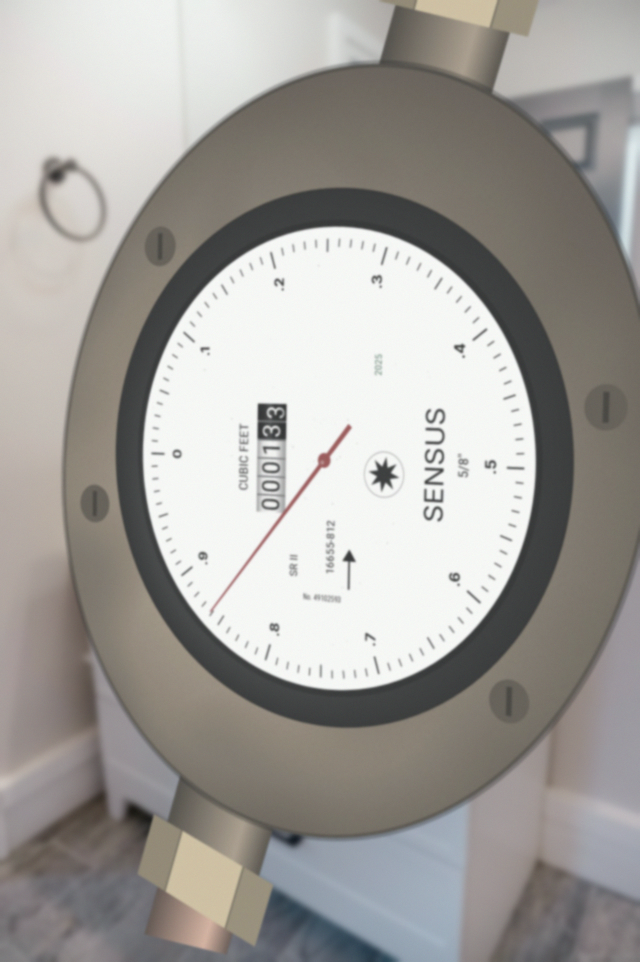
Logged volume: 132.86 ft³
